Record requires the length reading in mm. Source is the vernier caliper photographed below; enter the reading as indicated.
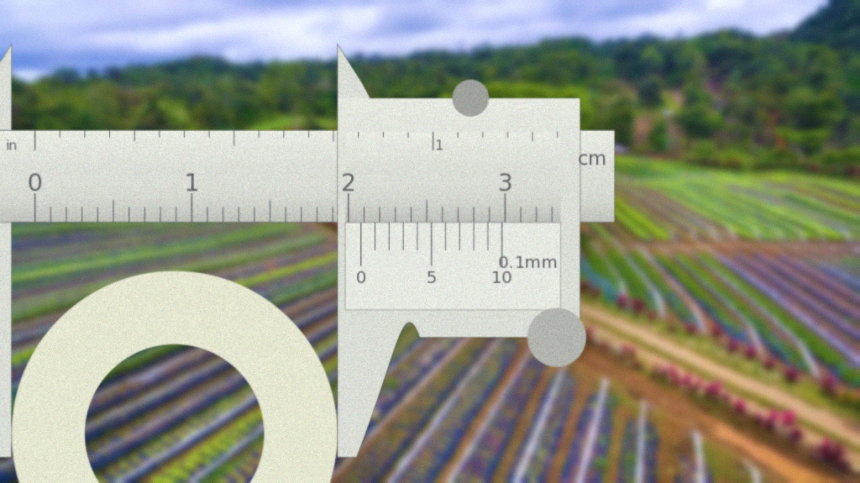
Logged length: 20.8 mm
